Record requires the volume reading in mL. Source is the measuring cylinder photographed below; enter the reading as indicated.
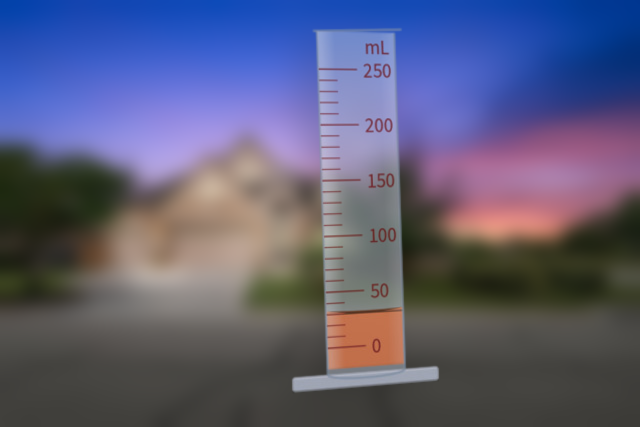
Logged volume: 30 mL
